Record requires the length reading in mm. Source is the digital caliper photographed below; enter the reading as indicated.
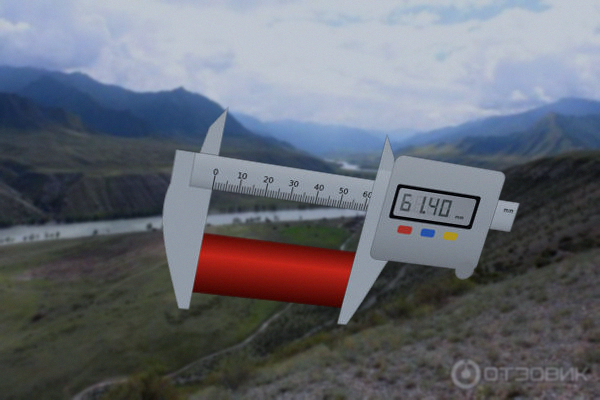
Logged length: 61.40 mm
